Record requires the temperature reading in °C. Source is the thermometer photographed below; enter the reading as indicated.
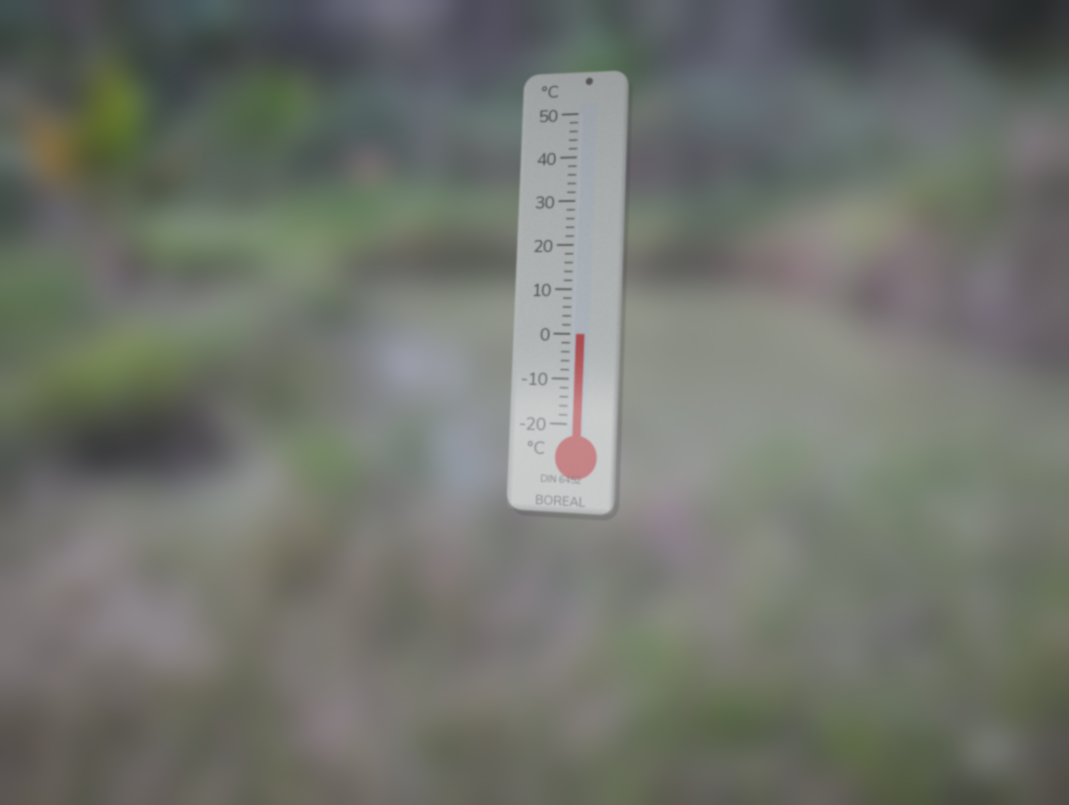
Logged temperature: 0 °C
